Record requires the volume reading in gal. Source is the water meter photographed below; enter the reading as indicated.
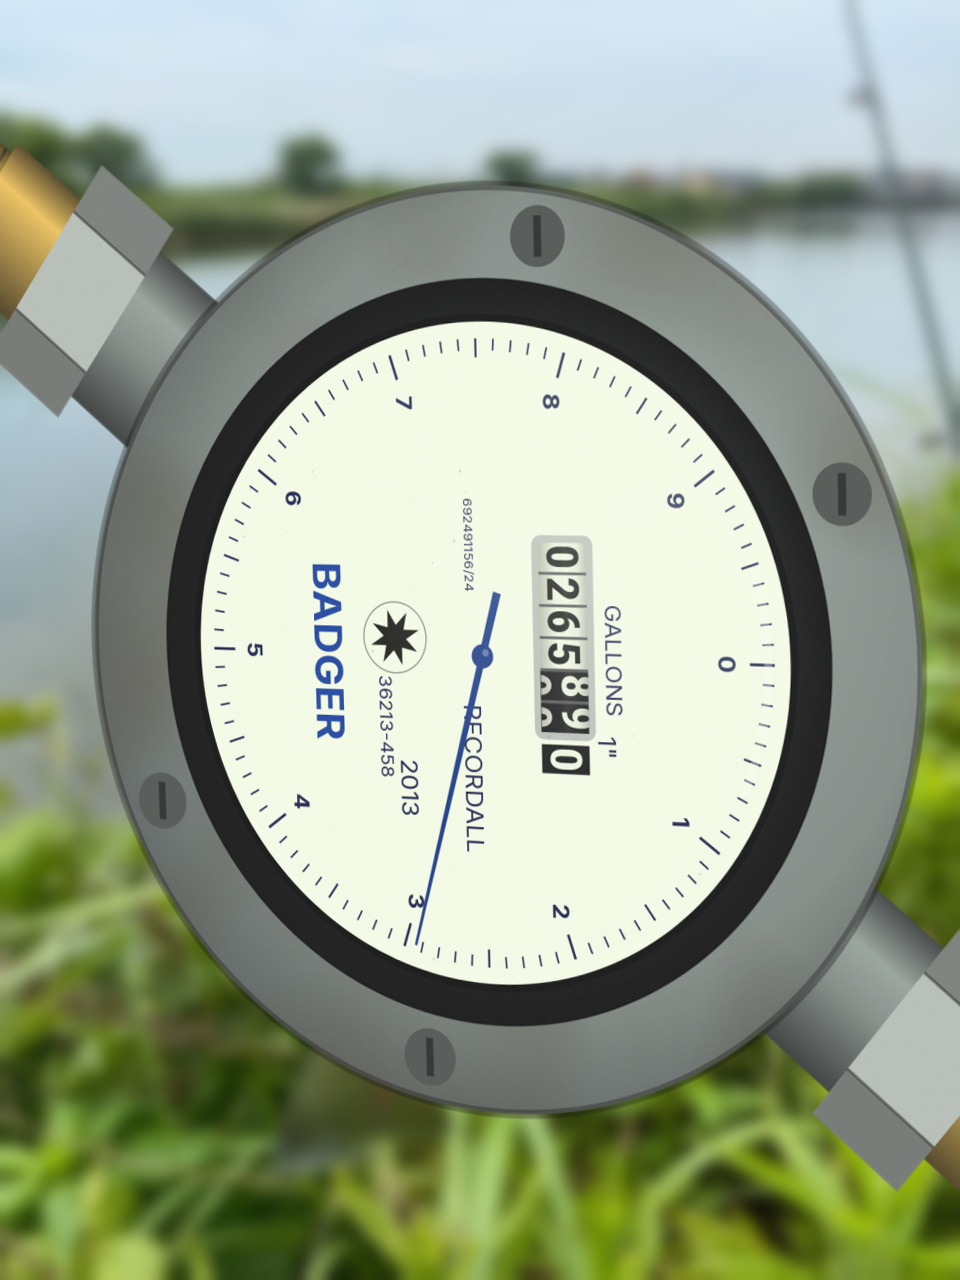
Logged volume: 265892.9 gal
